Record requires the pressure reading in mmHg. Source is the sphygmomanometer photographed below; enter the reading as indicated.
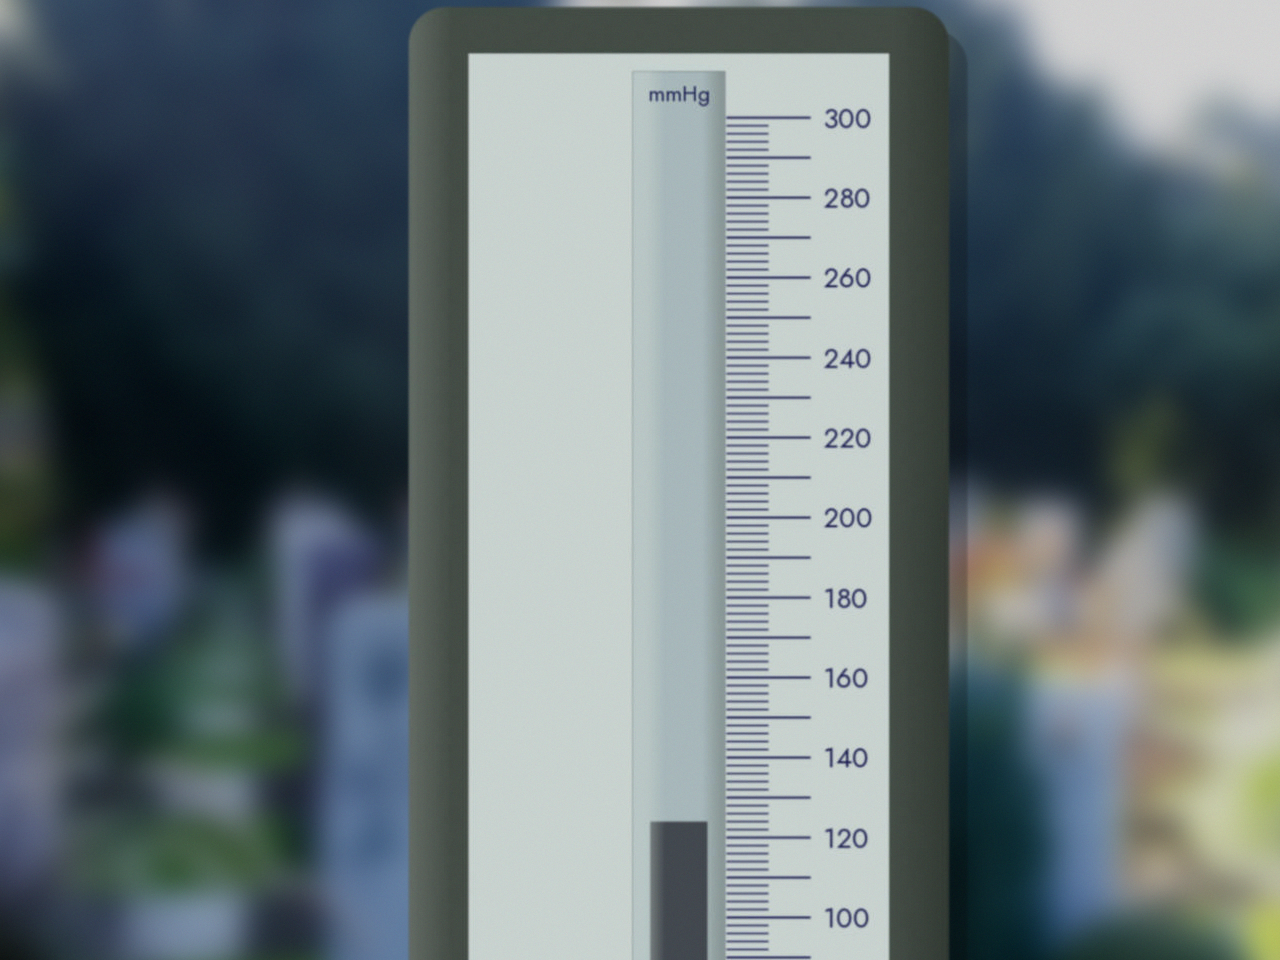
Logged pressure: 124 mmHg
